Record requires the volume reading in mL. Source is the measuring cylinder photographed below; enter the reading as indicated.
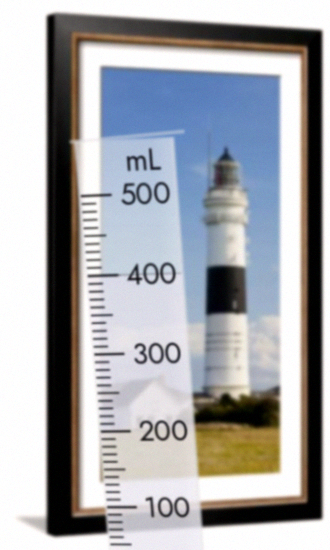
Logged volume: 400 mL
